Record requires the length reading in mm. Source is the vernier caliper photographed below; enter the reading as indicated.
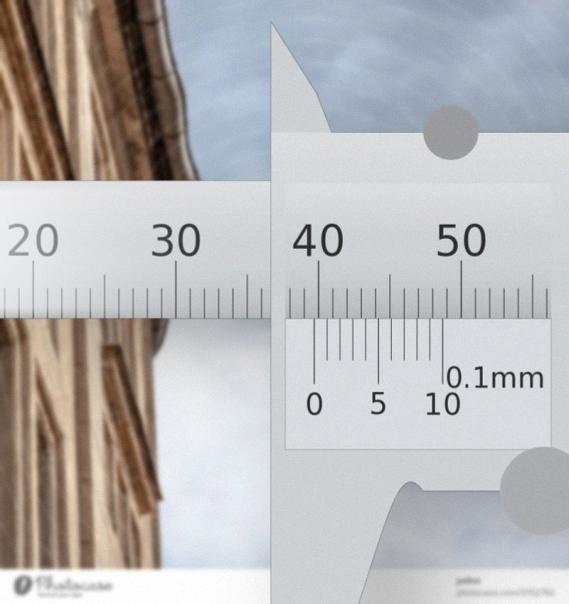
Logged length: 39.7 mm
